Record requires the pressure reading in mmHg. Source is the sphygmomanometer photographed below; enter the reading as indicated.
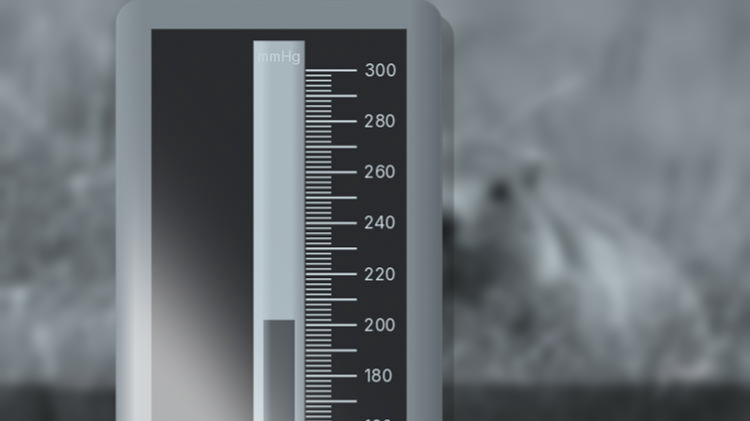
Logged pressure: 202 mmHg
